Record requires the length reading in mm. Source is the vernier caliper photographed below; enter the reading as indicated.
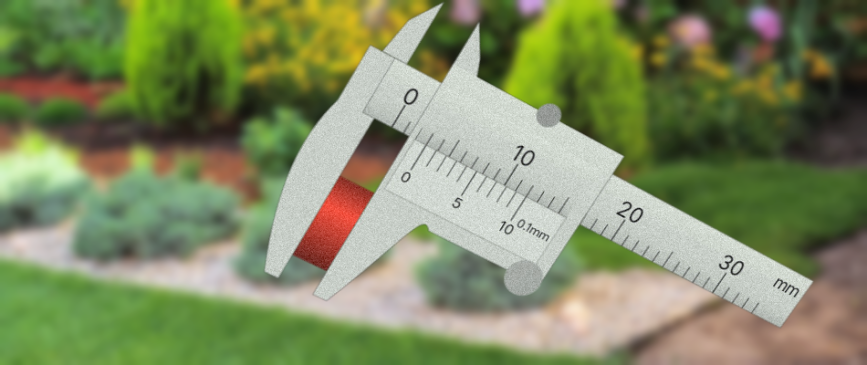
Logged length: 3.0 mm
